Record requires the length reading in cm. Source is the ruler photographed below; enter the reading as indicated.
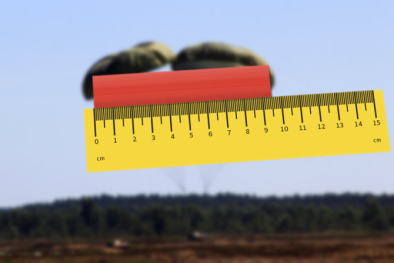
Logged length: 9.5 cm
